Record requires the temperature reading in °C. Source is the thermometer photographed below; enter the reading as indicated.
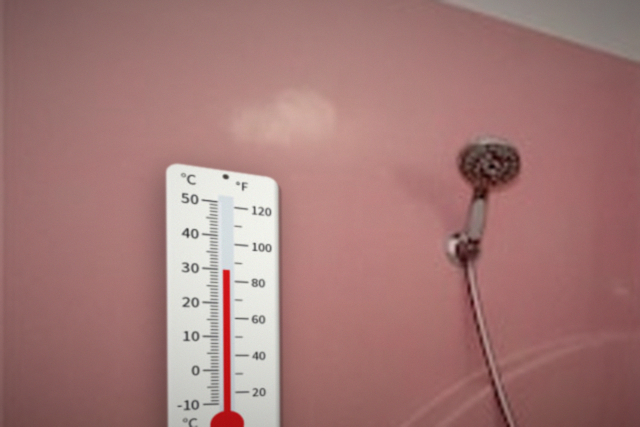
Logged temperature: 30 °C
